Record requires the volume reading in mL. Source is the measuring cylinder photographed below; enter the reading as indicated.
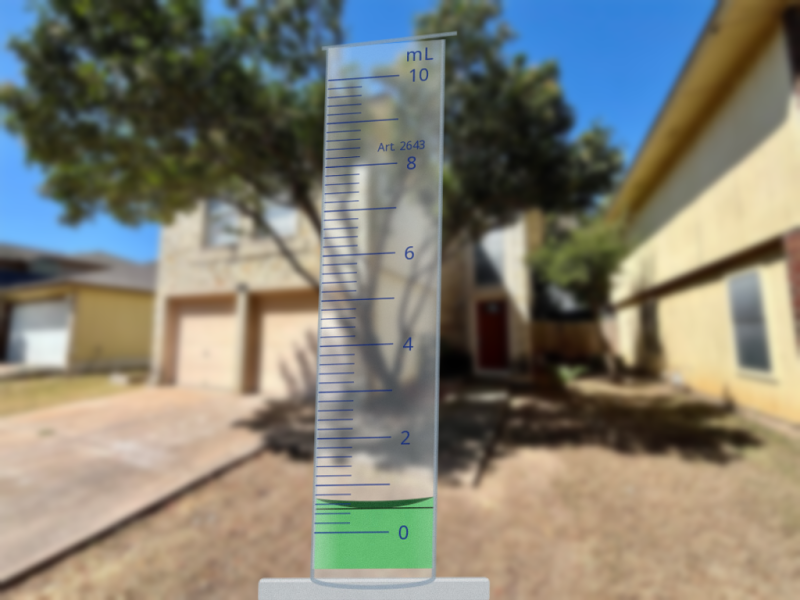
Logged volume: 0.5 mL
